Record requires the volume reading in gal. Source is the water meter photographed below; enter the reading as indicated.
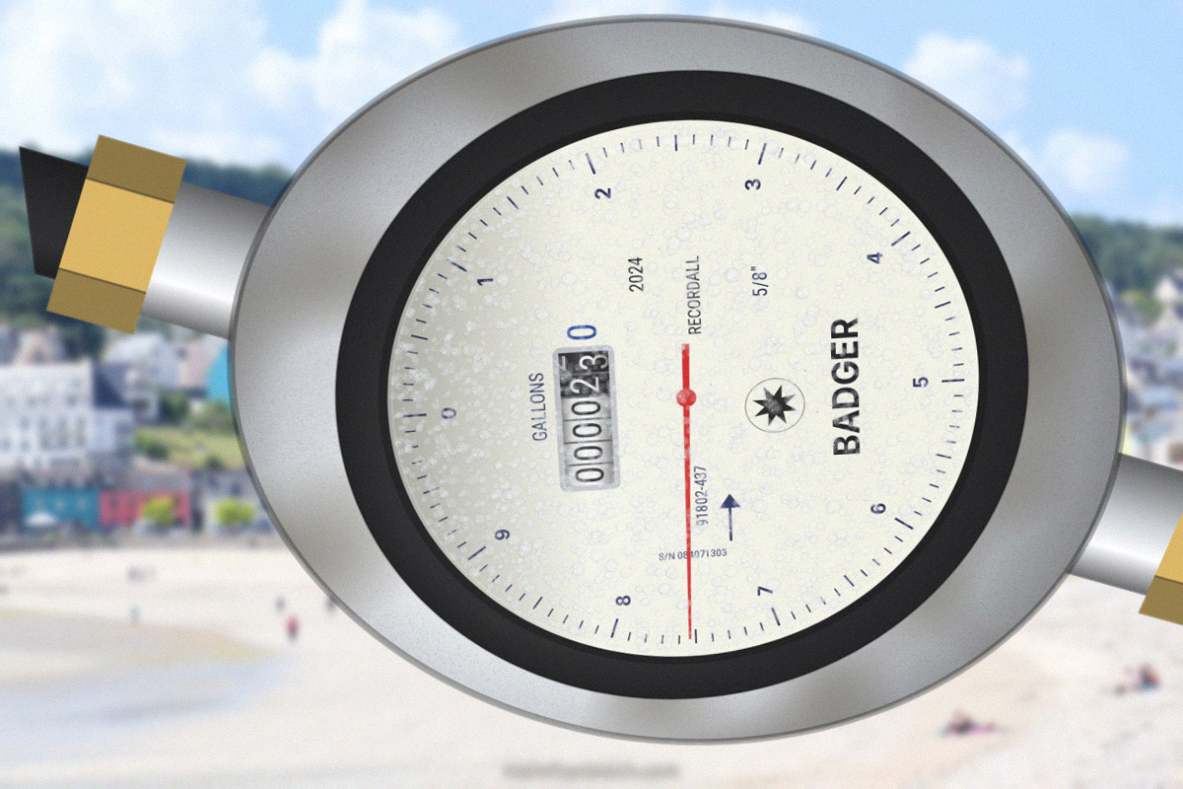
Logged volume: 227.5 gal
